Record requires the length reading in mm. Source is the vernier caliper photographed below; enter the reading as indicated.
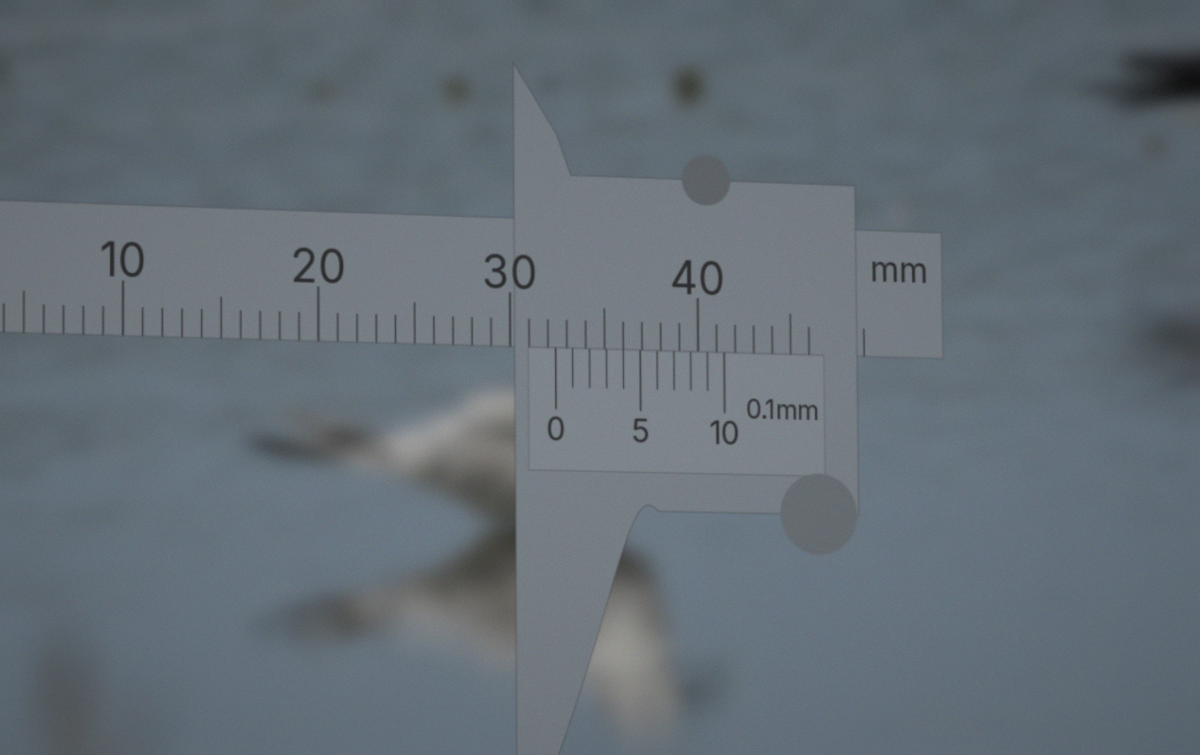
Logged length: 32.4 mm
